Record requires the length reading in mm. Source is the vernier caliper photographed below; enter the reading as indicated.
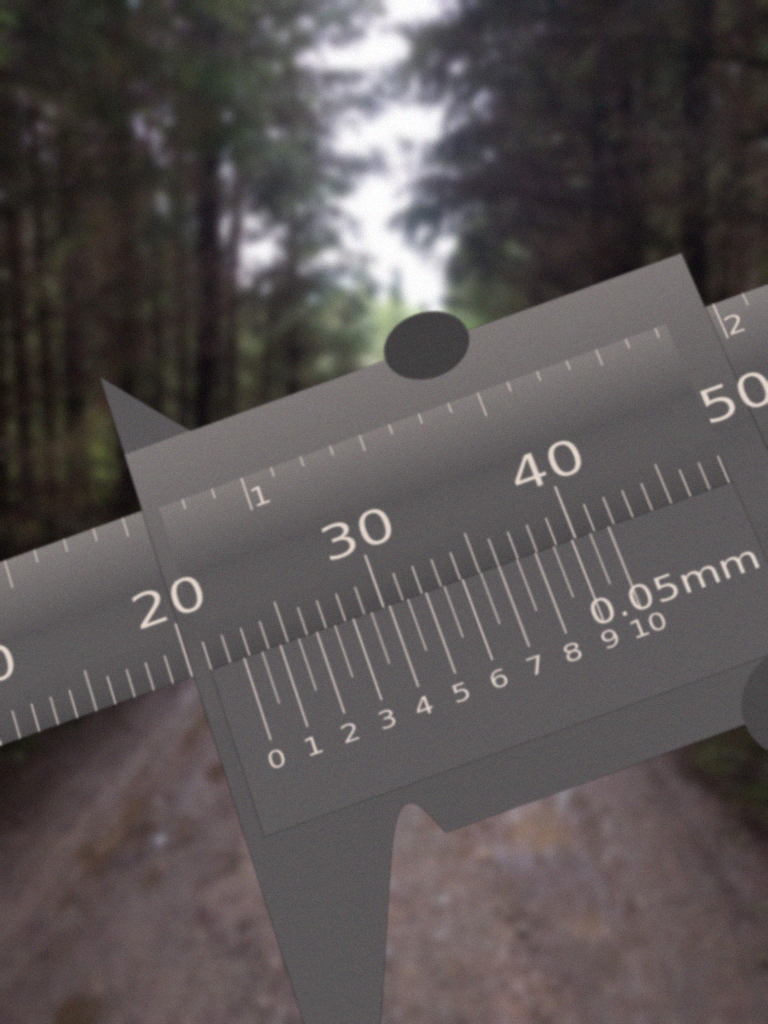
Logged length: 22.7 mm
